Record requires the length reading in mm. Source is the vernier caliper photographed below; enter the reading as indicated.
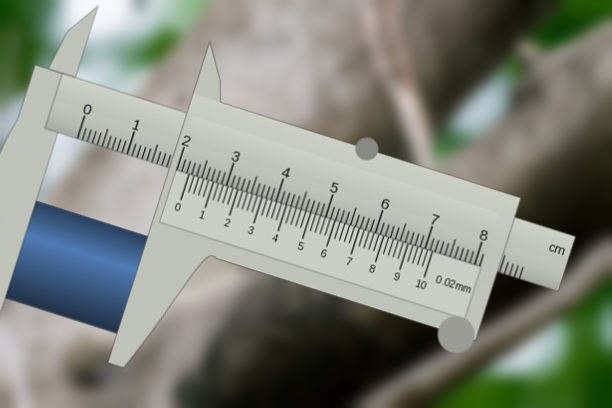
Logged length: 22.5 mm
